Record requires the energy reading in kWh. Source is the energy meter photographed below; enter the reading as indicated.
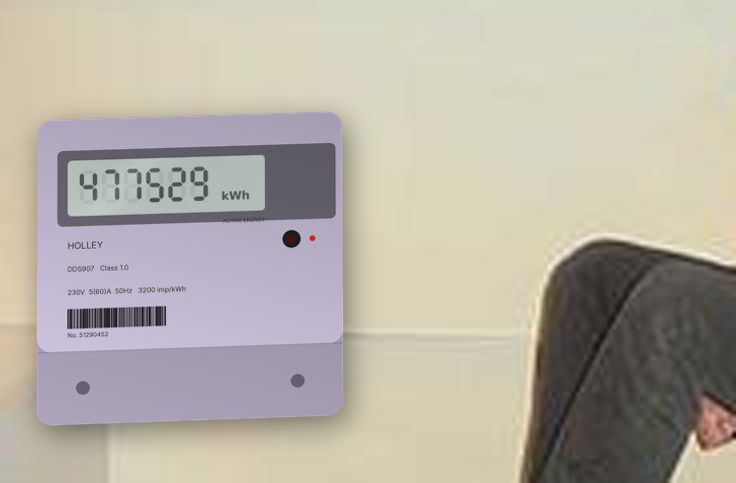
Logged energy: 477529 kWh
